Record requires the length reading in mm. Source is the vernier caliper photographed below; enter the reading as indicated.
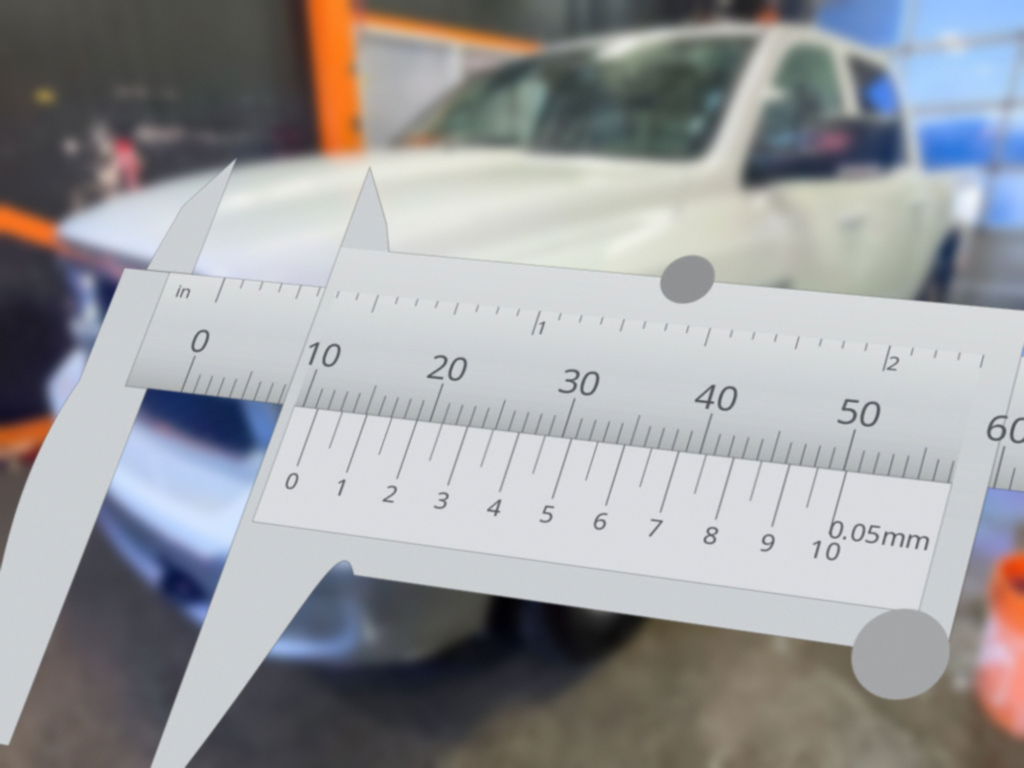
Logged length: 11.2 mm
